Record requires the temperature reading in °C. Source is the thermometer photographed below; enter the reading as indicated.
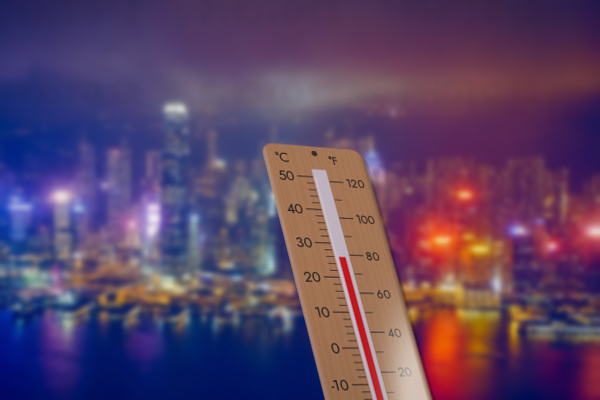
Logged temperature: 26 °C
